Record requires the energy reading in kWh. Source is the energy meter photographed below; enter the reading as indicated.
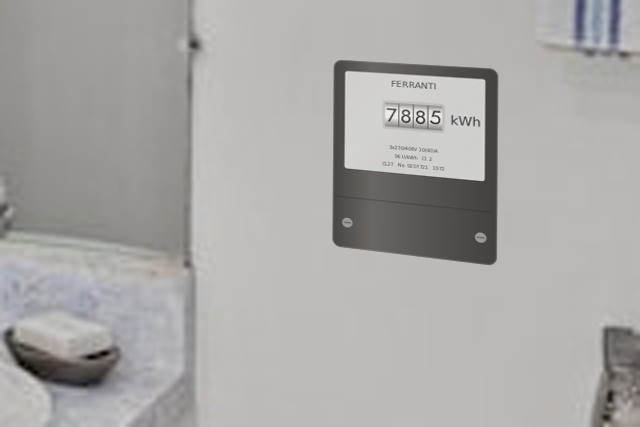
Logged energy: 7885 kWh
